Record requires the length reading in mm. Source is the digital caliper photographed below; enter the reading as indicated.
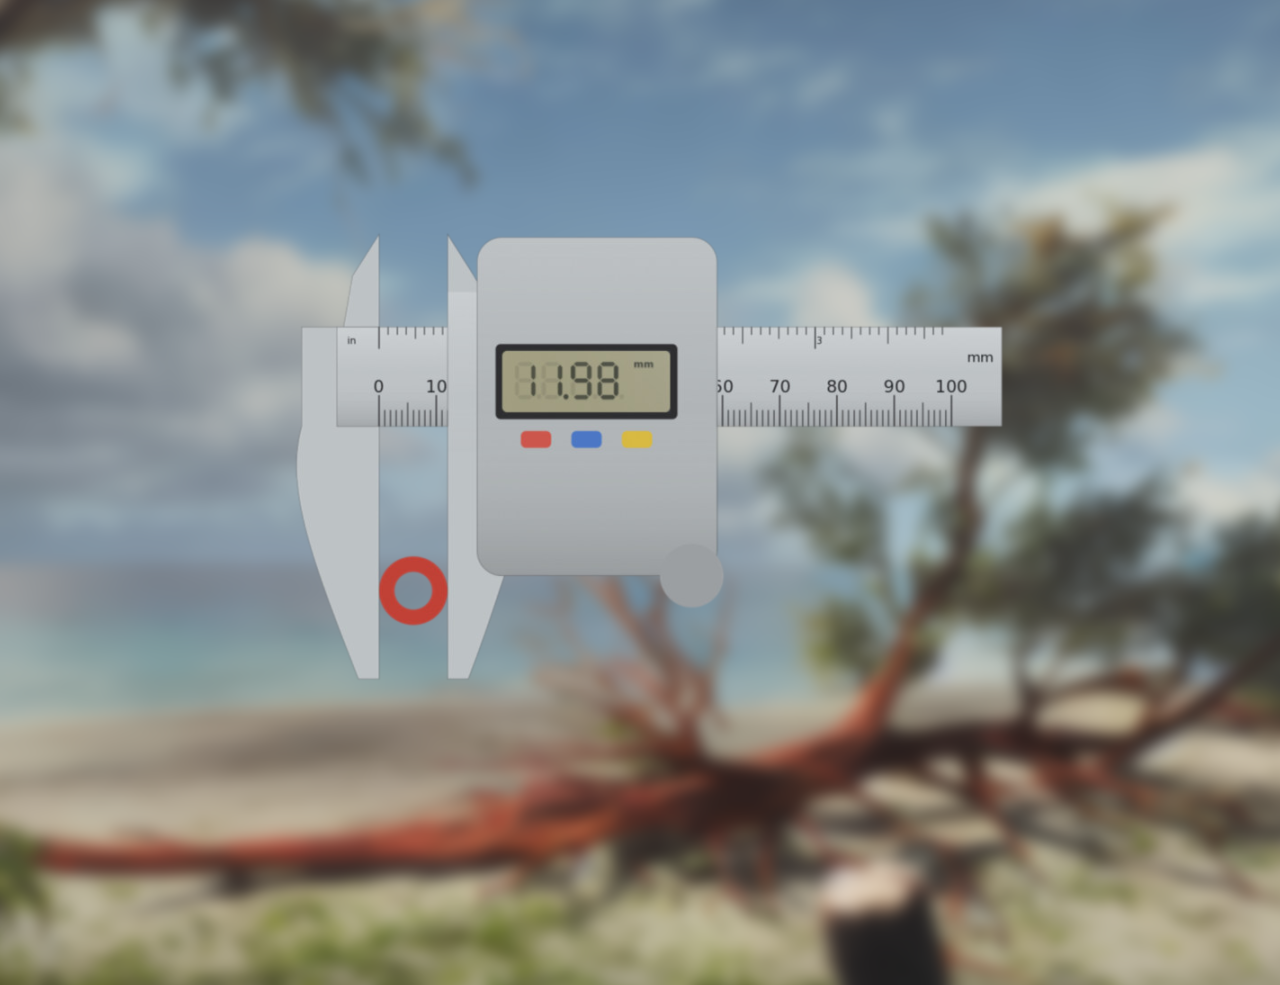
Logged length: 11.98 mm
